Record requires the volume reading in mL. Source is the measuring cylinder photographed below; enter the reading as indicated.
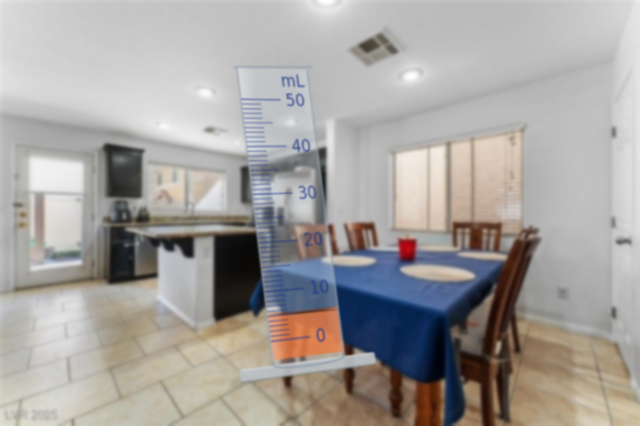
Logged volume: 5 mL
